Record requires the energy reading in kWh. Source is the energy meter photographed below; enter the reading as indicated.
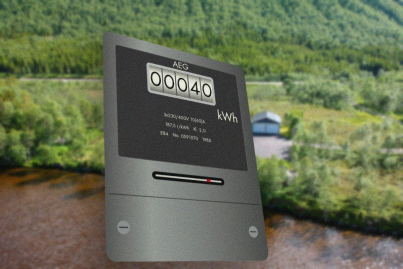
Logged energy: 40 kWh
